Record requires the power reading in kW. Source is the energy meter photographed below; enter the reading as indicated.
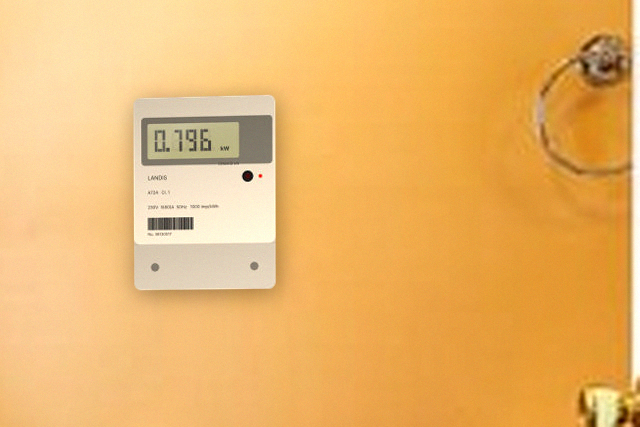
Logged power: 0.796 kW
